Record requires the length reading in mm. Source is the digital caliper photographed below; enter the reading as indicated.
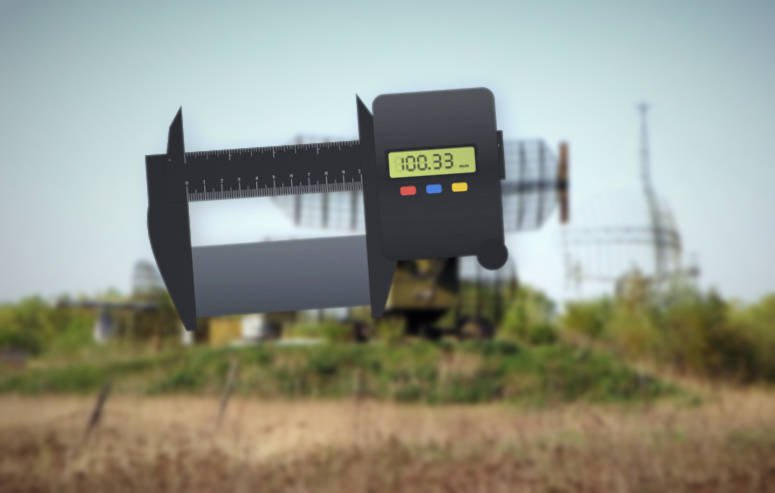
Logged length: 100.33 mm
